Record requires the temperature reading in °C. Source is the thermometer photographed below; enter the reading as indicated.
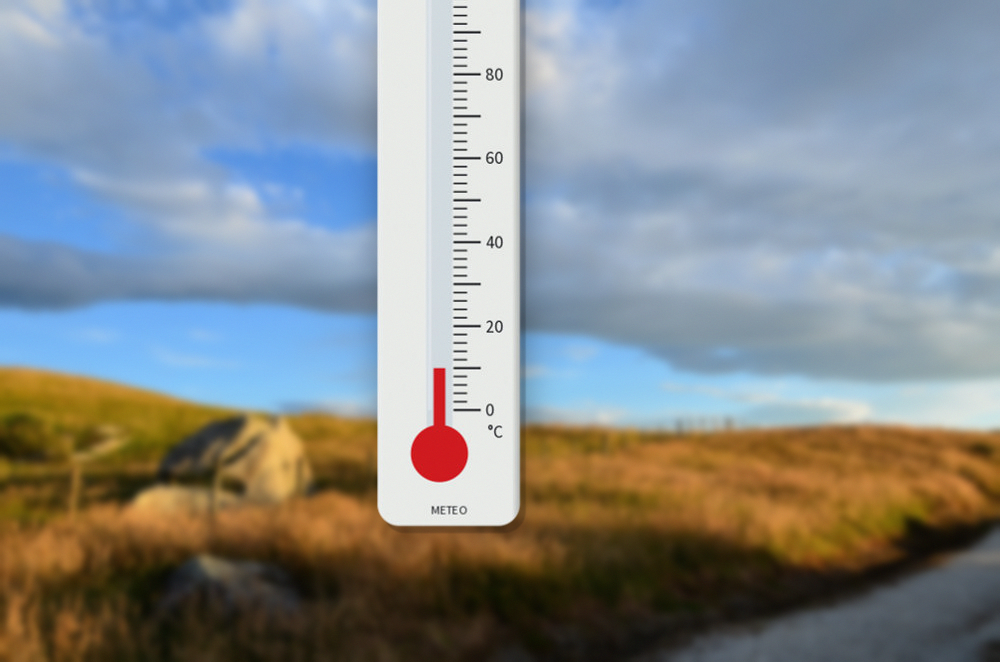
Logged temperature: 10 °C
